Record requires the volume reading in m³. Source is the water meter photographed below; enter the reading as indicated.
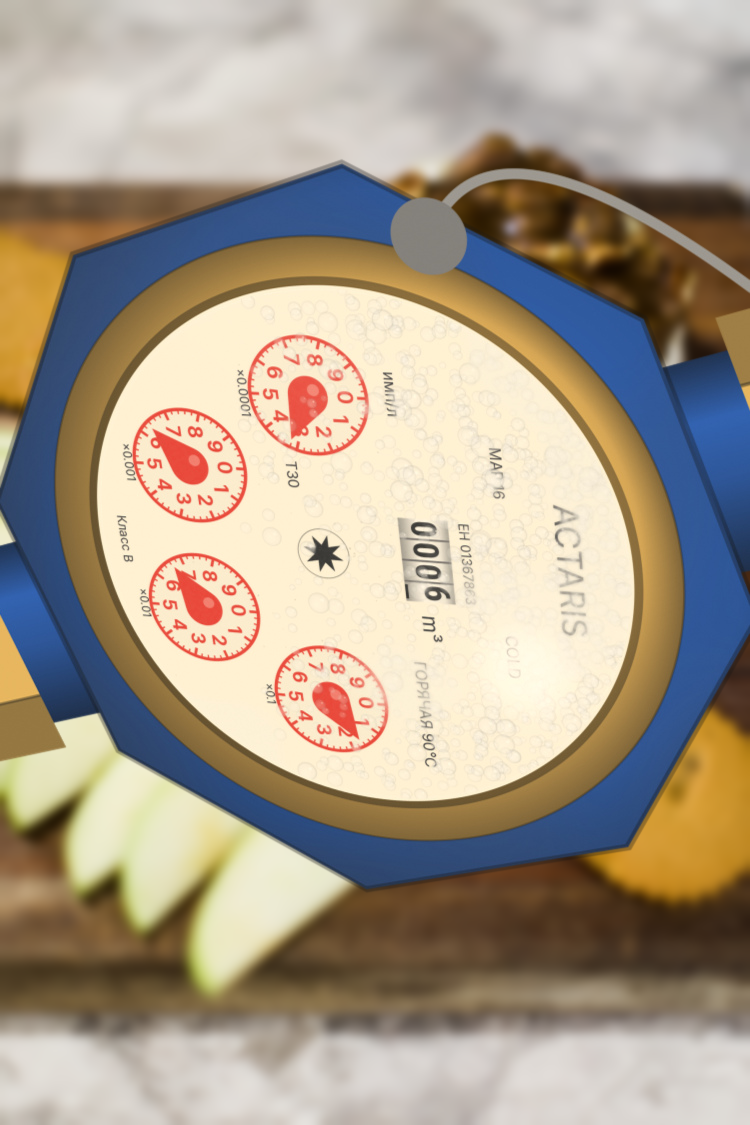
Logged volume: 6.1663 m³
